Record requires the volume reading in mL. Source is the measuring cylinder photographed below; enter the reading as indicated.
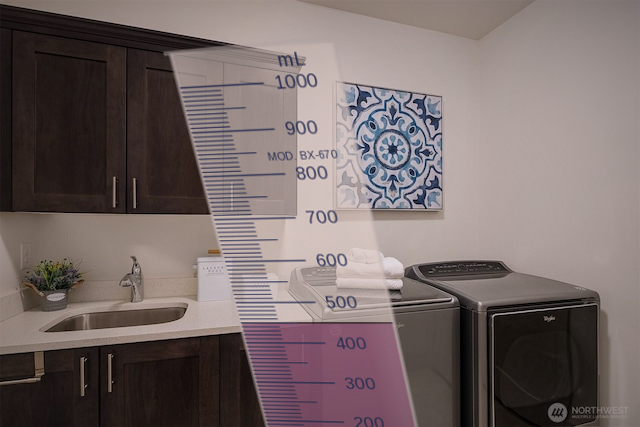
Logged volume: 450 mL
